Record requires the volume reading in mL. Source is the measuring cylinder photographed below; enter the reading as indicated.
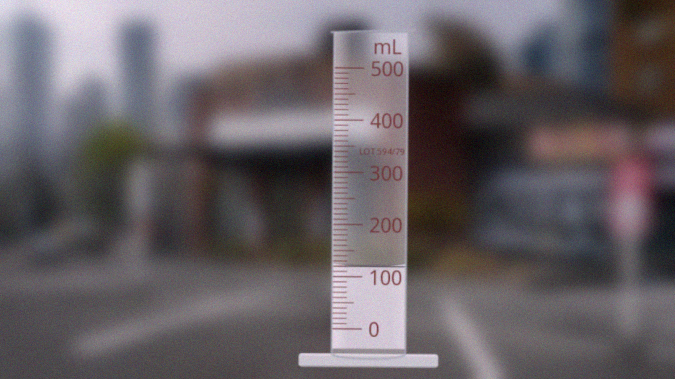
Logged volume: 120 mL
